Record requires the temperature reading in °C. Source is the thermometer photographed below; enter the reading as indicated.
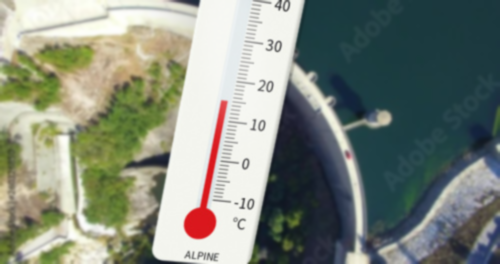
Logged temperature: 15 °C
